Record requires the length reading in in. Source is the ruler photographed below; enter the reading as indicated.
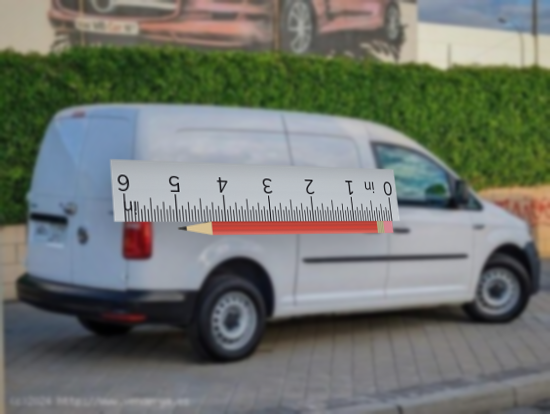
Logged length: 5 in
